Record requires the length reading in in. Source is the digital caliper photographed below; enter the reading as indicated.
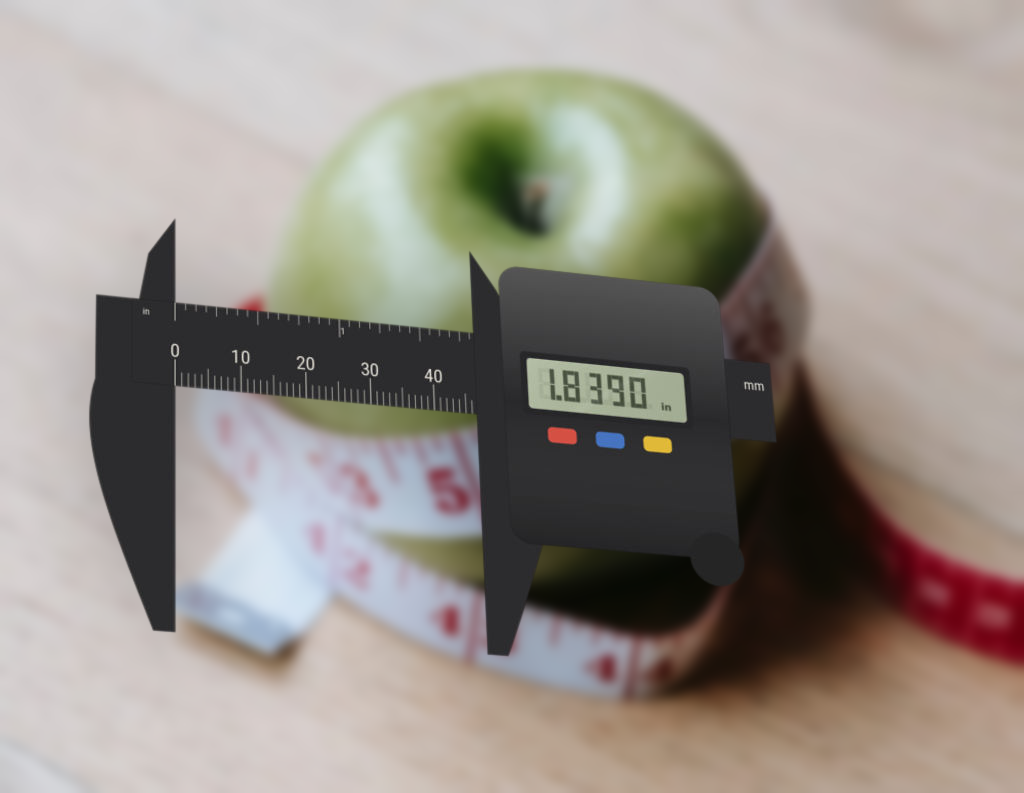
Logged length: 1.8390 in
